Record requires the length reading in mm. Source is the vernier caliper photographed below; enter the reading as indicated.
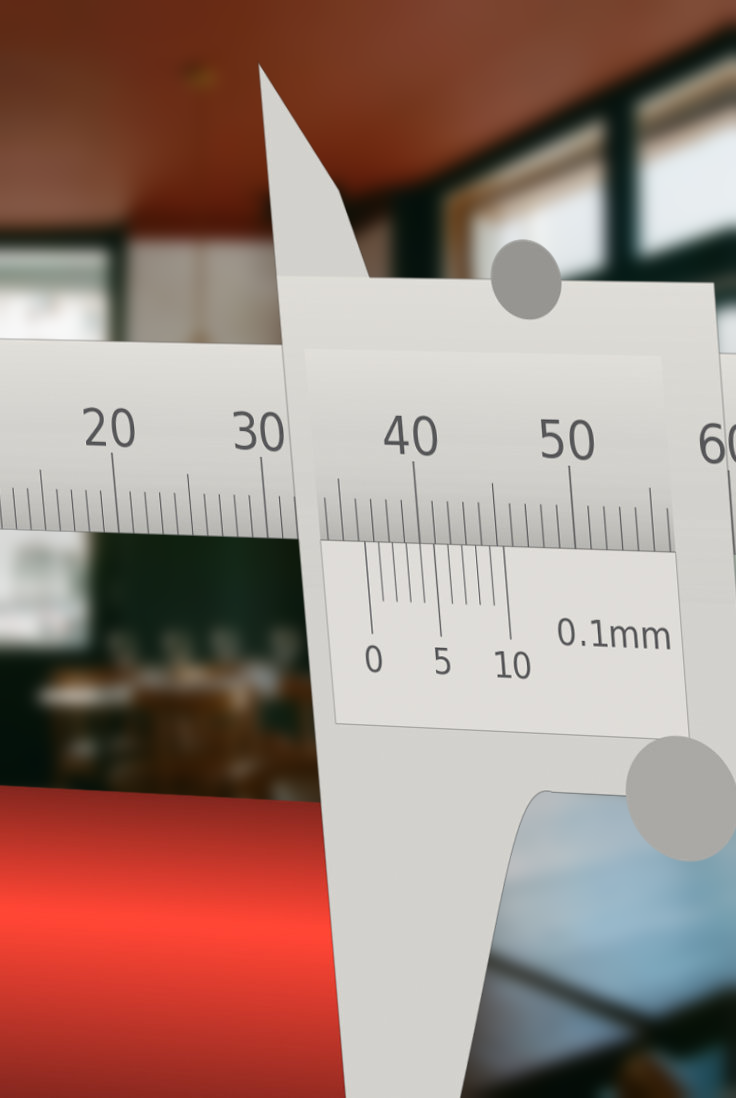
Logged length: 36.4 mm
